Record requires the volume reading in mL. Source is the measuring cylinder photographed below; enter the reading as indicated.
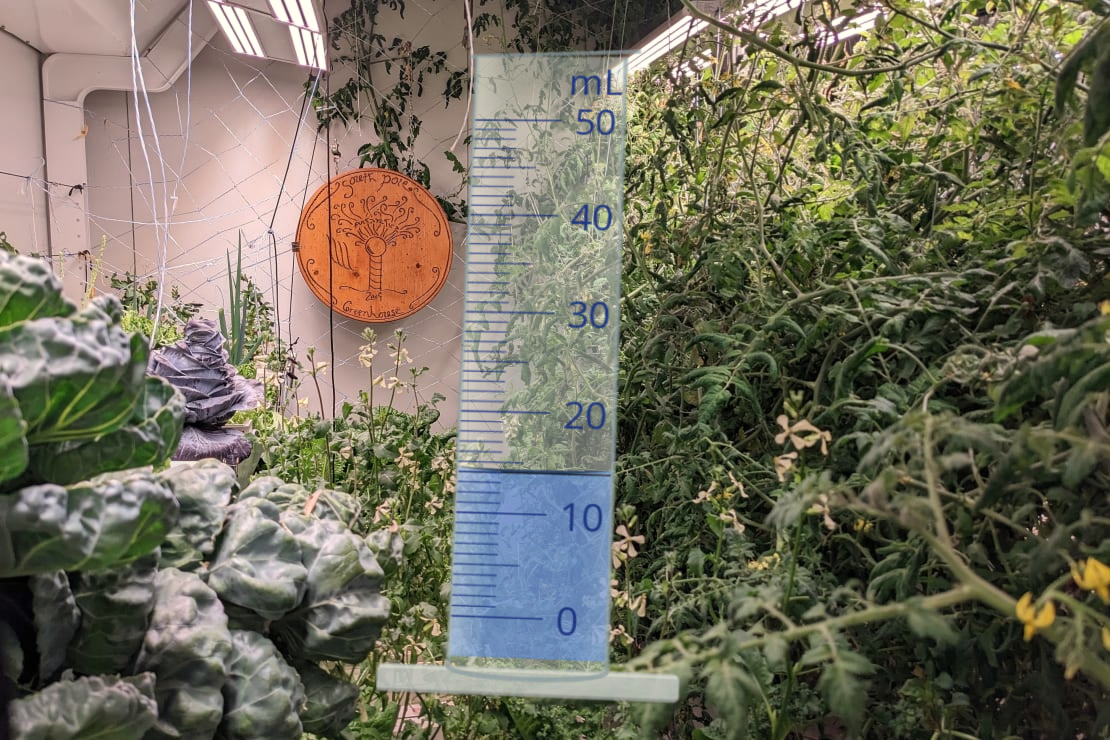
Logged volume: 14 mL
